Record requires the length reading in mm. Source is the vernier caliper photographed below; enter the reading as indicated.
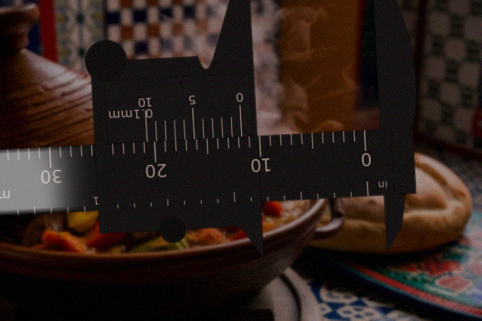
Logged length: 11.7 mm
